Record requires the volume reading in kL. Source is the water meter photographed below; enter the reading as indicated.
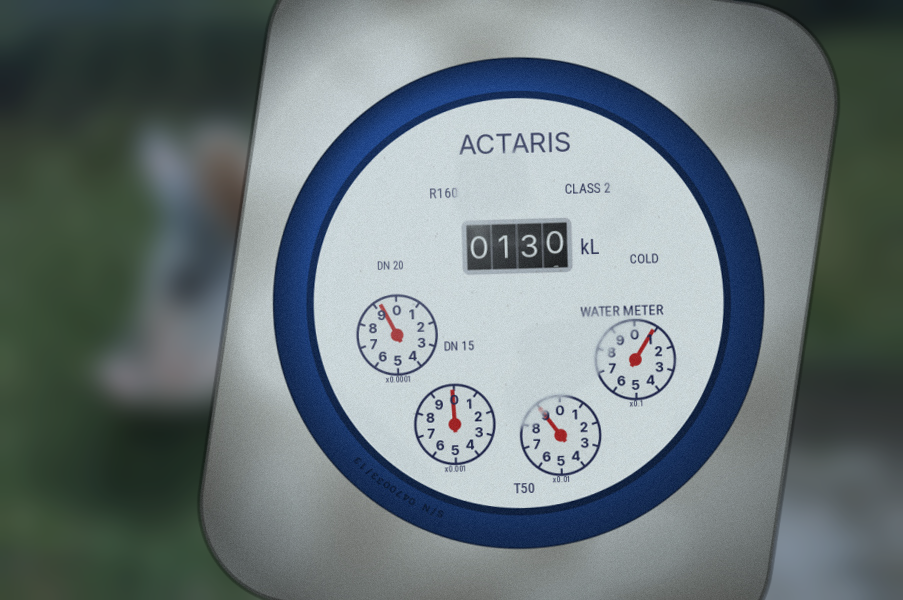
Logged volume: 130.0899 kL
